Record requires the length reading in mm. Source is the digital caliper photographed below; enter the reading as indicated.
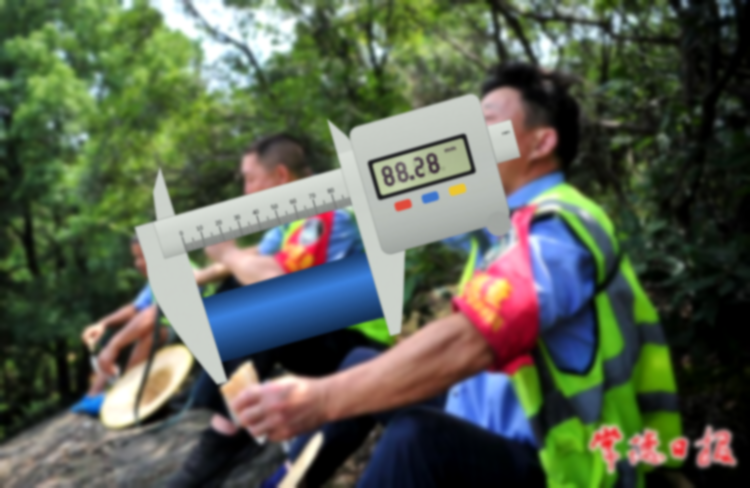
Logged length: 88.28 mm
